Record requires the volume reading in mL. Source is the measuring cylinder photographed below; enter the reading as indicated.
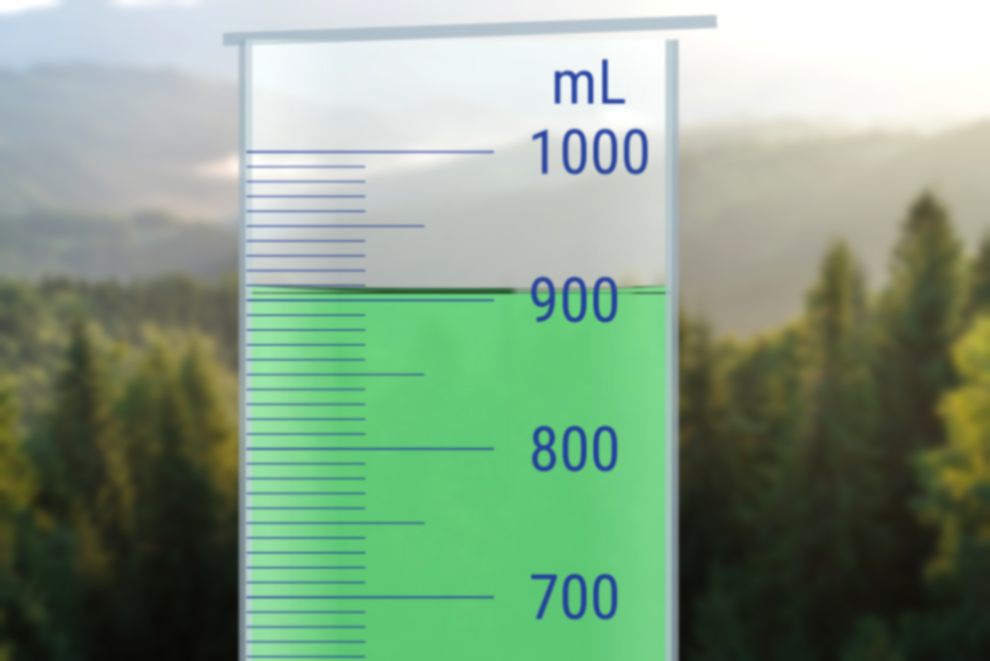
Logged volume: 905 mL
